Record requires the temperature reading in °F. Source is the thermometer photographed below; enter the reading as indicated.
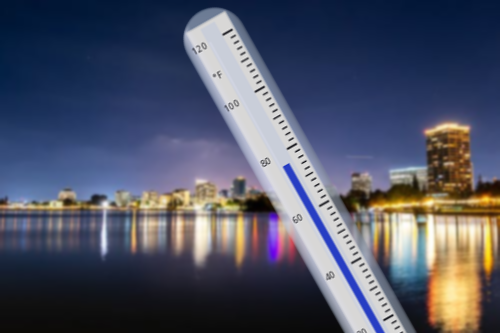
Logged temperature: 76 °F
